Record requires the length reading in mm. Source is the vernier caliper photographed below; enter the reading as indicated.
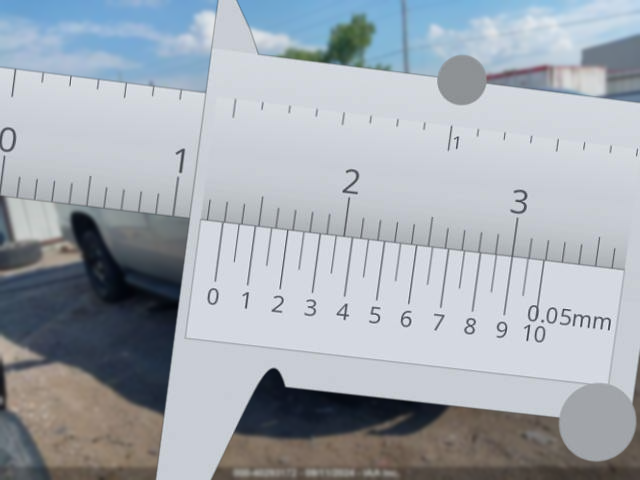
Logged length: 12.9 mm
